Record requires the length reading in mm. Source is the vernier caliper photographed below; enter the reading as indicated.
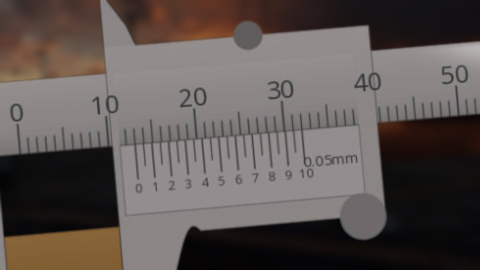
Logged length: 13.0 mm
